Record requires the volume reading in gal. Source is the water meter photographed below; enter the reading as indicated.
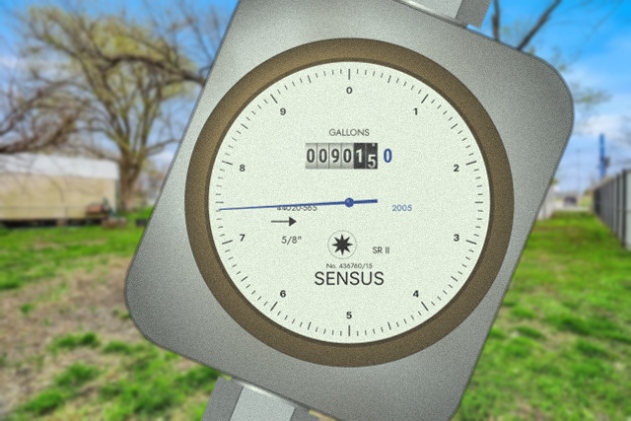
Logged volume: 90147.4 gal
